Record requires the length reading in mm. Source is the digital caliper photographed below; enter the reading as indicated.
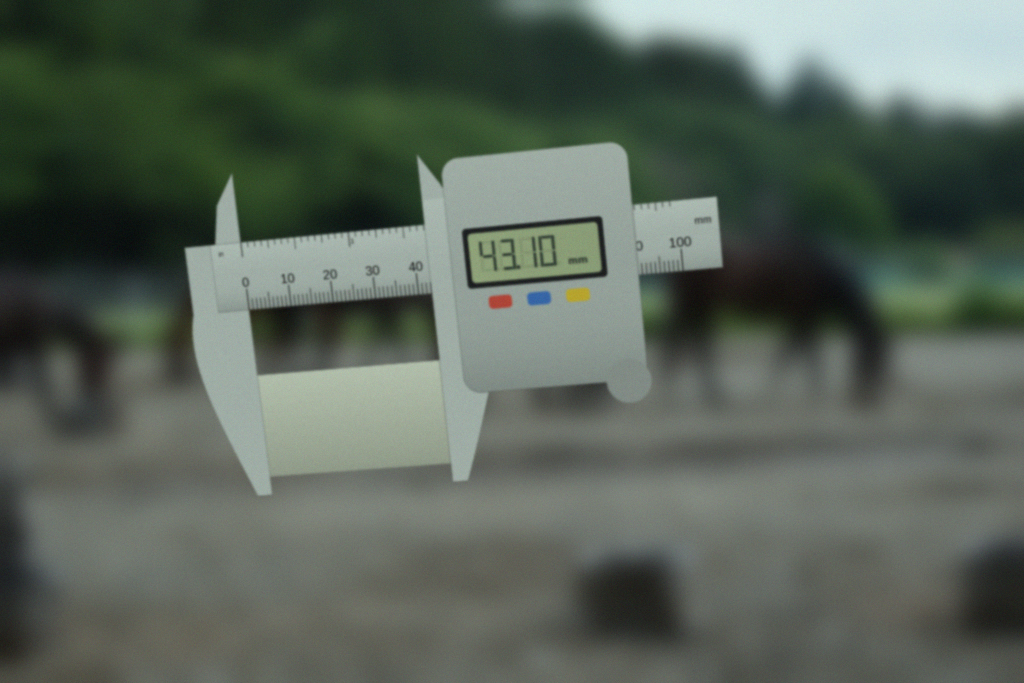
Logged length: 43.10 mm
